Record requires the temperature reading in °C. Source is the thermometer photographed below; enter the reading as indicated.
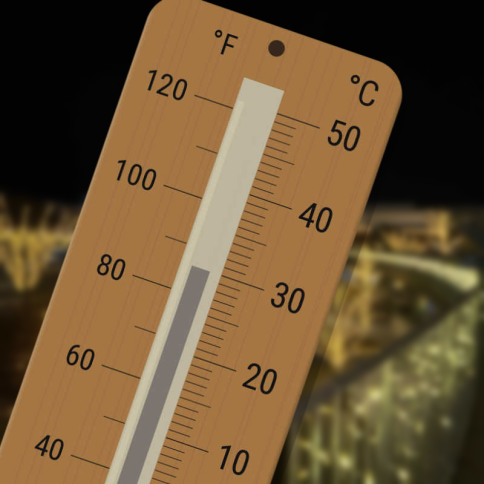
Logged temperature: 30 °C
